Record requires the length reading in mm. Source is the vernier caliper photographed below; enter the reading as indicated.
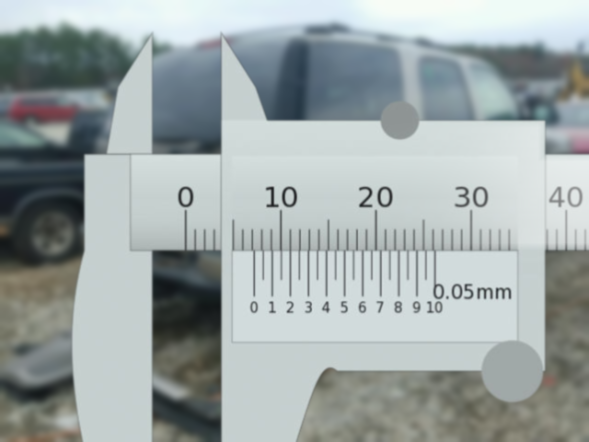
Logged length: 7.2 mm
